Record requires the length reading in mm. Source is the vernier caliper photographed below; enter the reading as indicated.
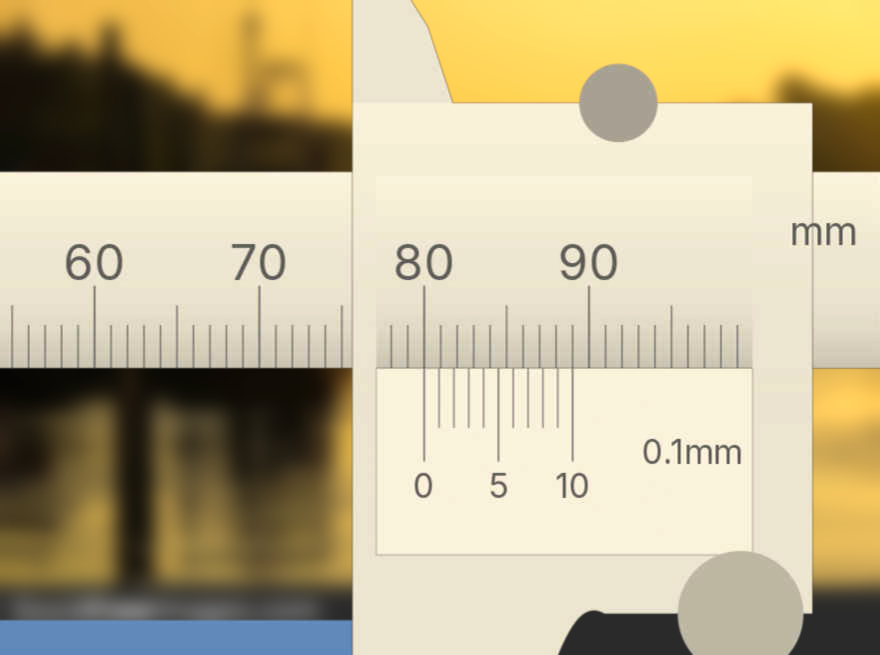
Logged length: 80.0 mm
